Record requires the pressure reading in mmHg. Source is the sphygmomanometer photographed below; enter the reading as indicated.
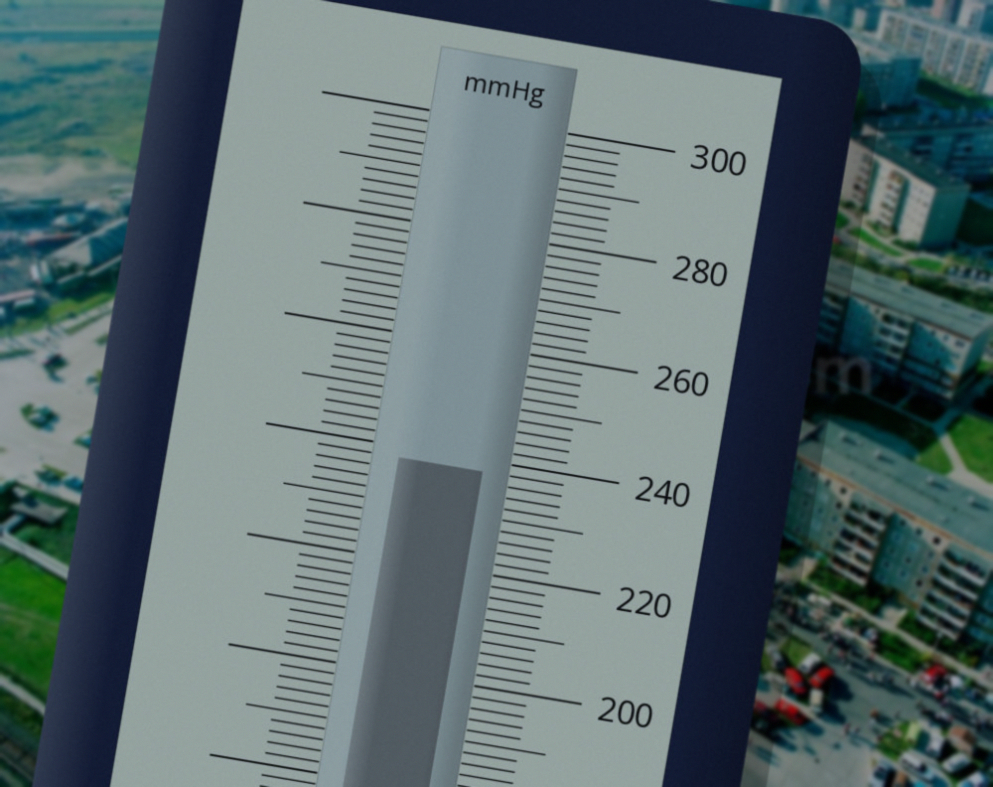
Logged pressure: 238 mmHg
